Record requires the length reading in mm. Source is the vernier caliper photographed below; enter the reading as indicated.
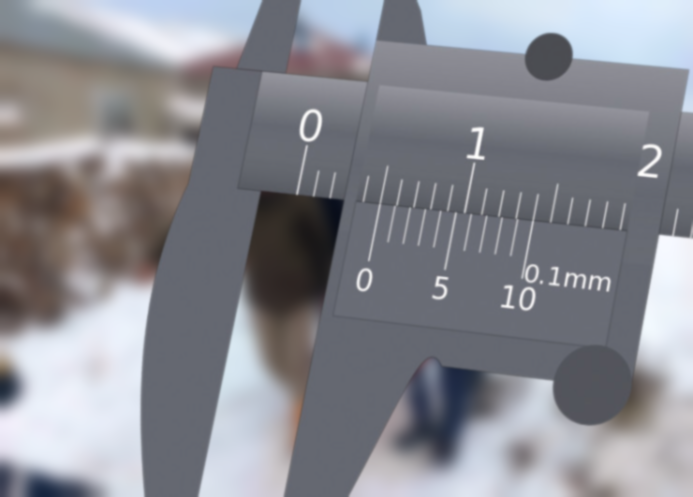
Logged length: 5.0 mm
